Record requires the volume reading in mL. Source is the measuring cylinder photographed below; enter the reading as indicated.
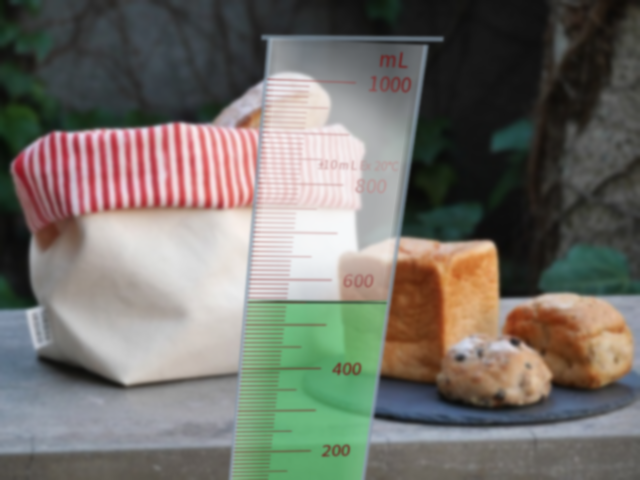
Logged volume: 550 mL
